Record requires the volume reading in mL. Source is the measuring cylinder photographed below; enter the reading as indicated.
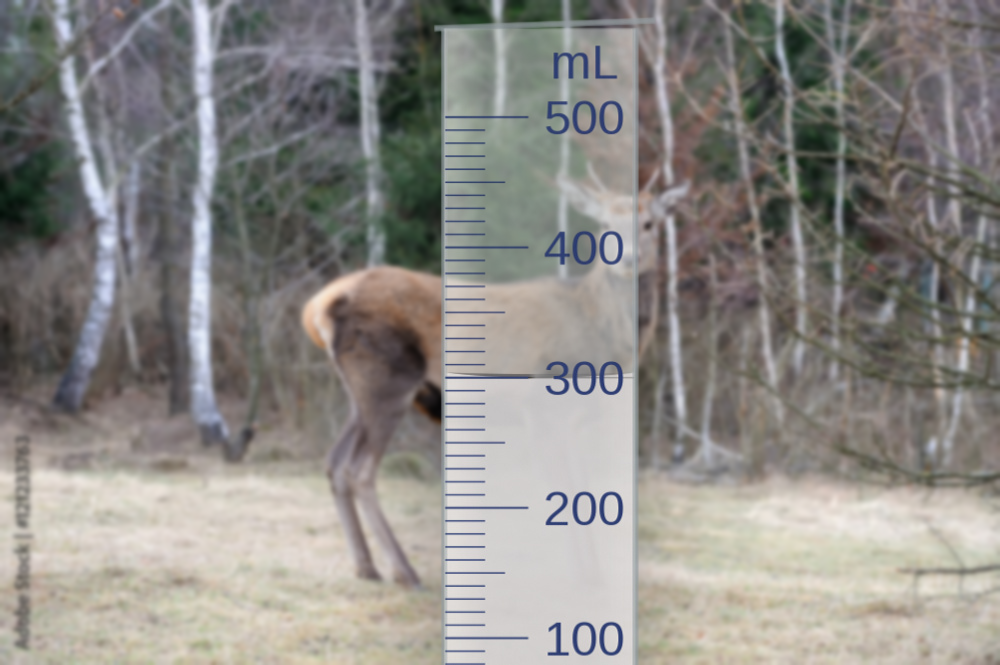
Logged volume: 300 mL
